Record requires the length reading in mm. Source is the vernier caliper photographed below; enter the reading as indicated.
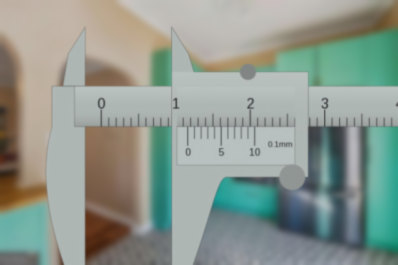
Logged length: 11.6 mm
